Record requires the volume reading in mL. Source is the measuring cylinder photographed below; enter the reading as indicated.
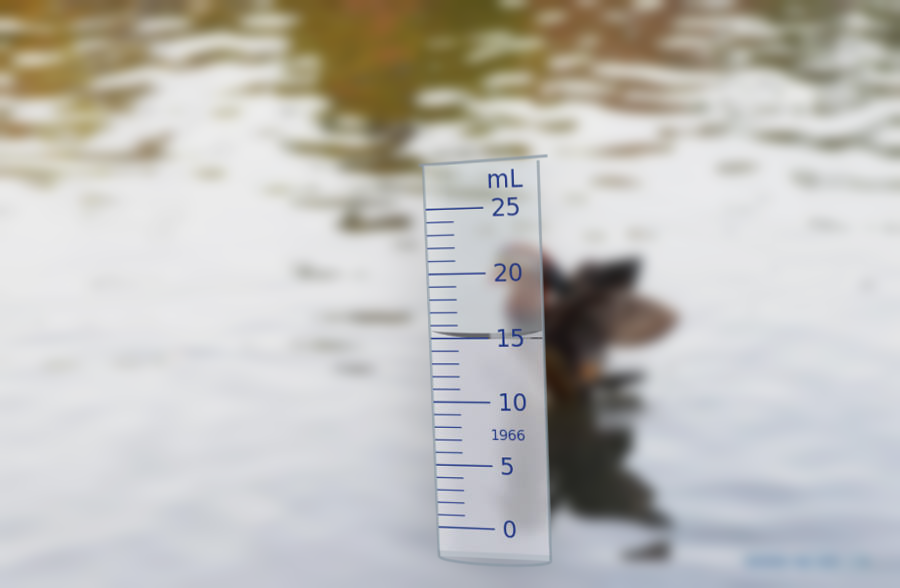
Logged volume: 15 mL
